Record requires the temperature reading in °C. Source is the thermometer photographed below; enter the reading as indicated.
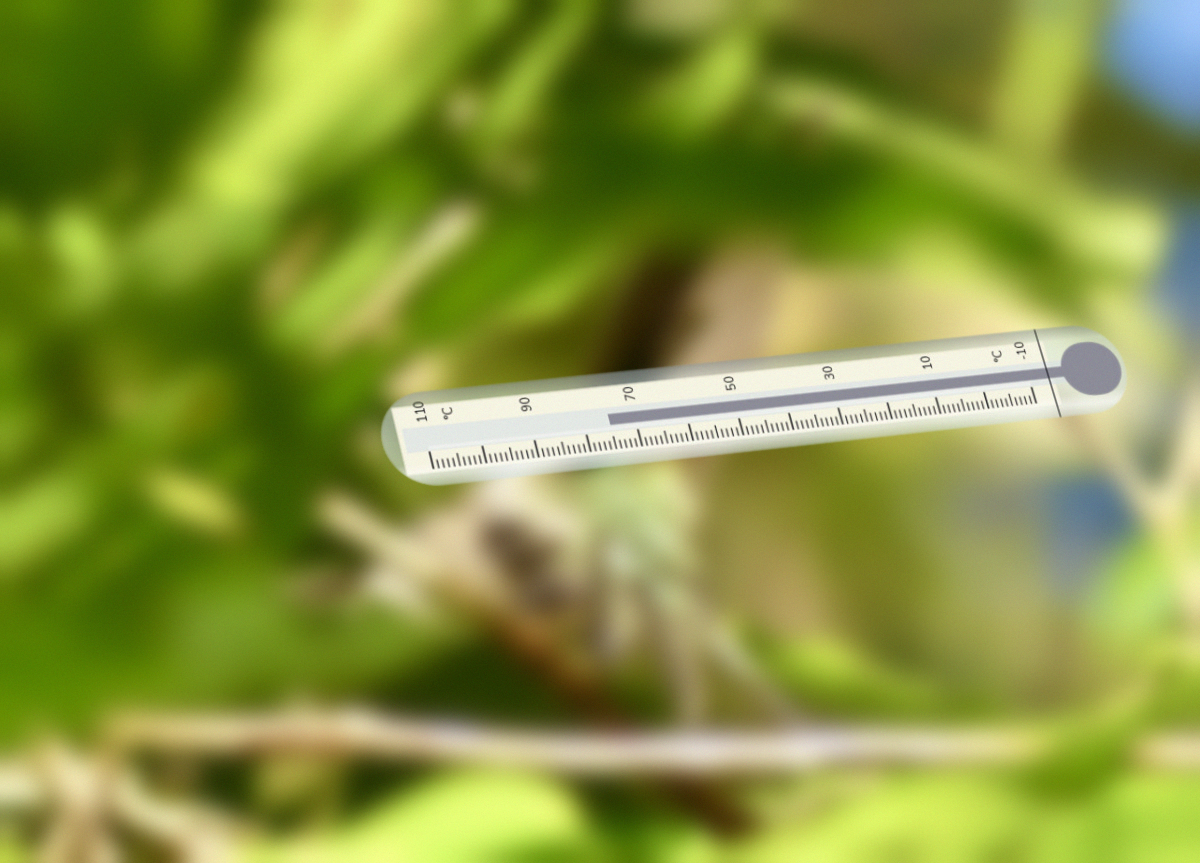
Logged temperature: 75 °C
